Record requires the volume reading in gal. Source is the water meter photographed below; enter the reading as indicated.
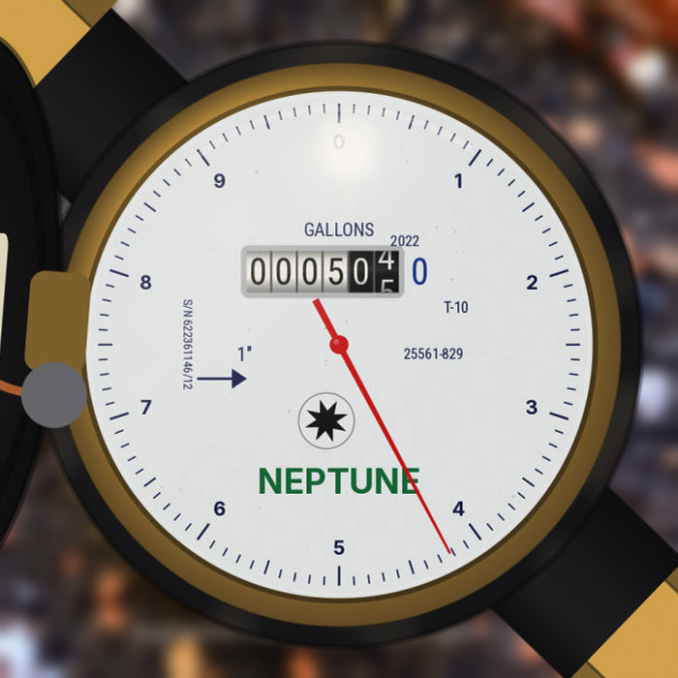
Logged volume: 5044.2 gal
